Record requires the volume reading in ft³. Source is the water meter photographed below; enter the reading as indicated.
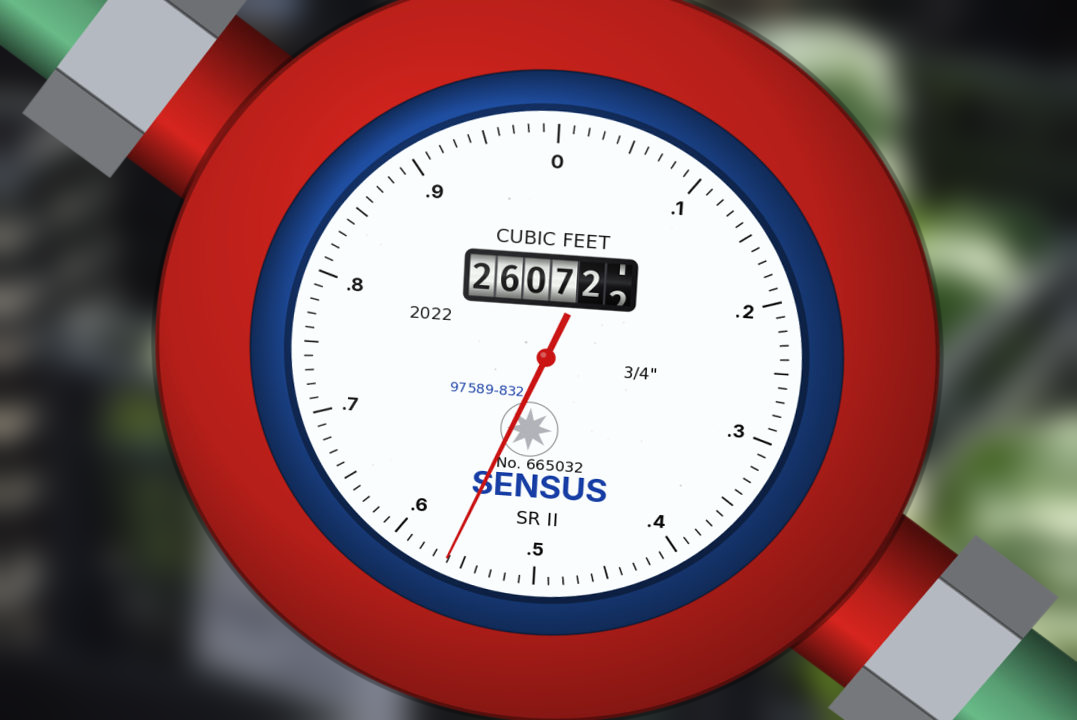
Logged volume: 260721.56 ft³
